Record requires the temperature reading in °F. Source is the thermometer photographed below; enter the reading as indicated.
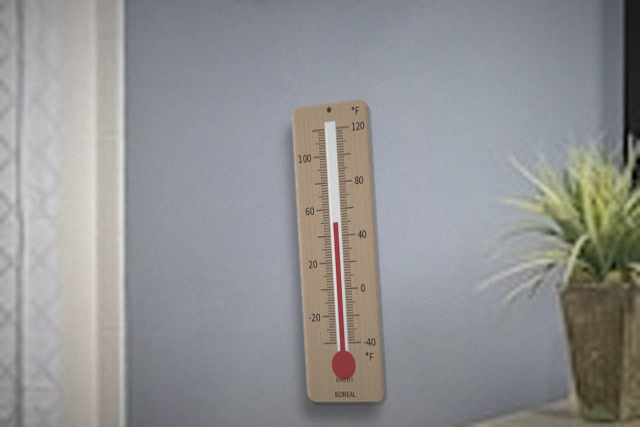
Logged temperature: 50 °F
